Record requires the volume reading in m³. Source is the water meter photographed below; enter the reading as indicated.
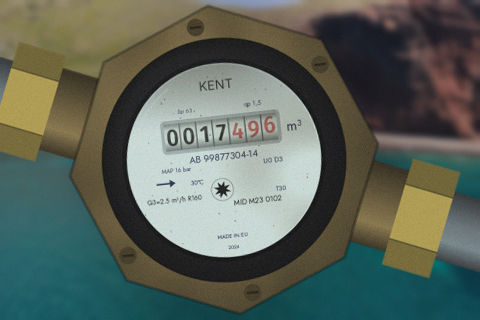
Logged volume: 17.496 m³
